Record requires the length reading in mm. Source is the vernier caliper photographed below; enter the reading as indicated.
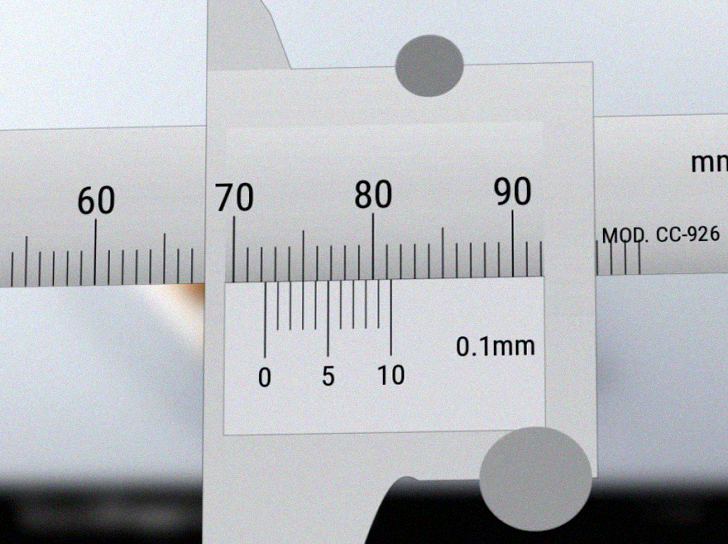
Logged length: 72.3 mm
